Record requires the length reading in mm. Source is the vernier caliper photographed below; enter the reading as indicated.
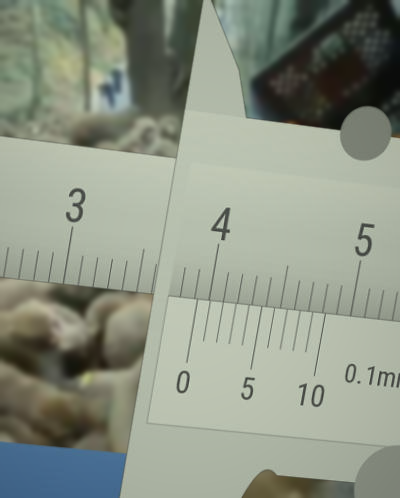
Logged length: 39.2 mm
